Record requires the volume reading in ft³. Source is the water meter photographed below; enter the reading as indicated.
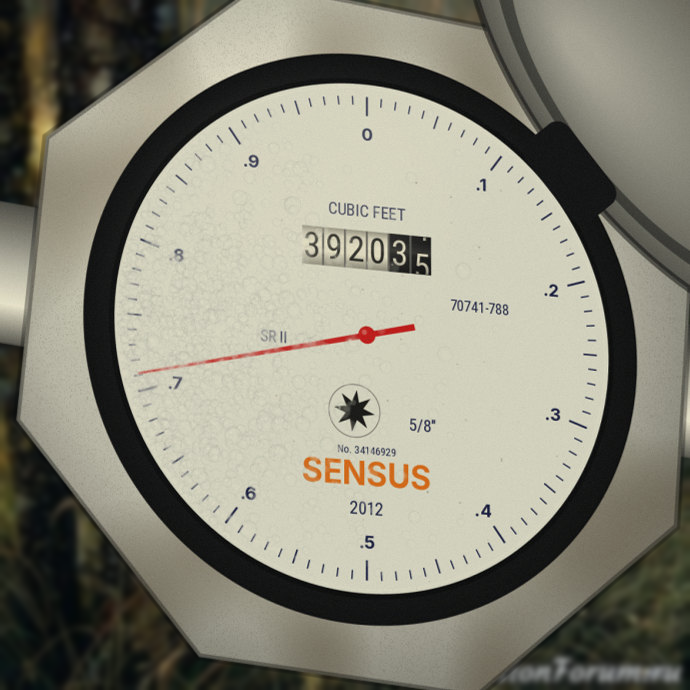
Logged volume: 392034.71 ft³
